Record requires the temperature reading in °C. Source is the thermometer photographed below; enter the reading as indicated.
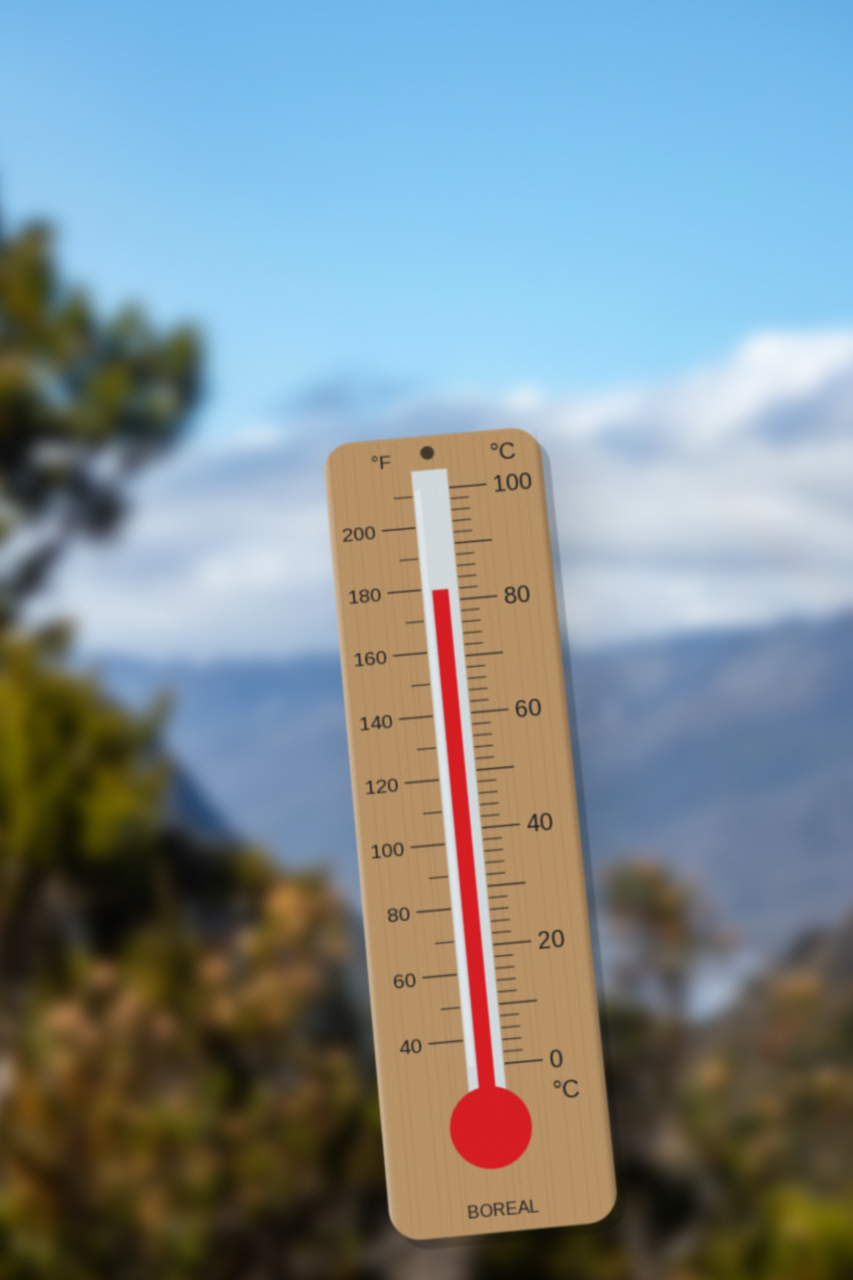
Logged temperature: 82 °C
